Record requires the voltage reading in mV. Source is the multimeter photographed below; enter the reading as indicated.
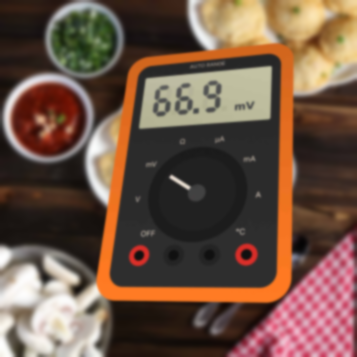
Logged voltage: 66.9 mV
